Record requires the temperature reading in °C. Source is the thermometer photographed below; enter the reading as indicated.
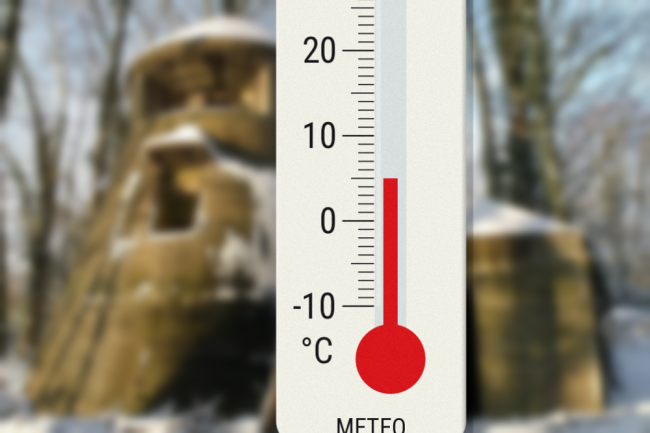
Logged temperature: 5 °C
